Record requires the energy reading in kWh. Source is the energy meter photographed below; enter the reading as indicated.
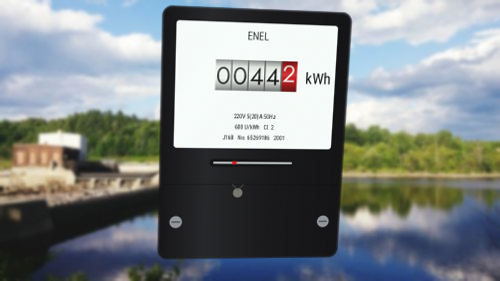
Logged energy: 44.2 kWh
